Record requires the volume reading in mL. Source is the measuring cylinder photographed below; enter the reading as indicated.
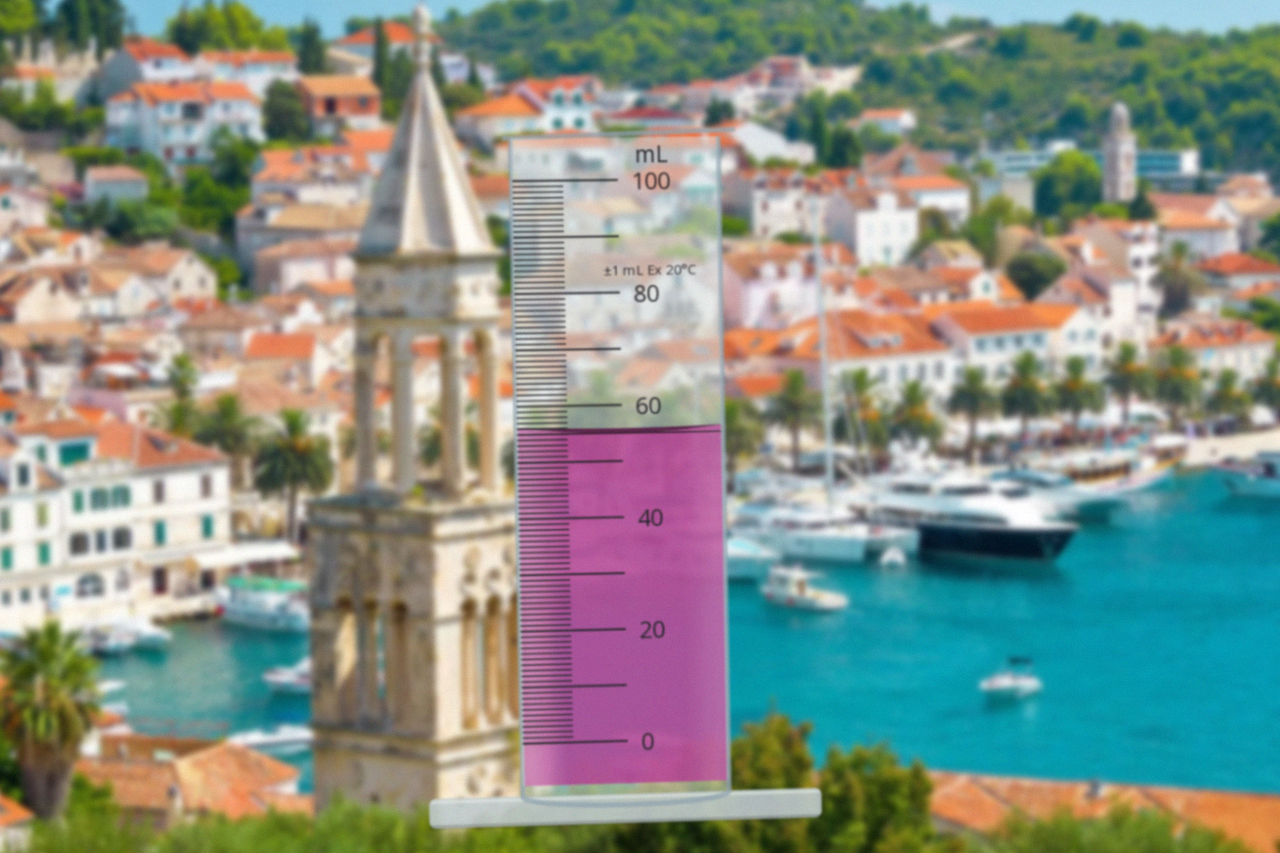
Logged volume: 55 mL
